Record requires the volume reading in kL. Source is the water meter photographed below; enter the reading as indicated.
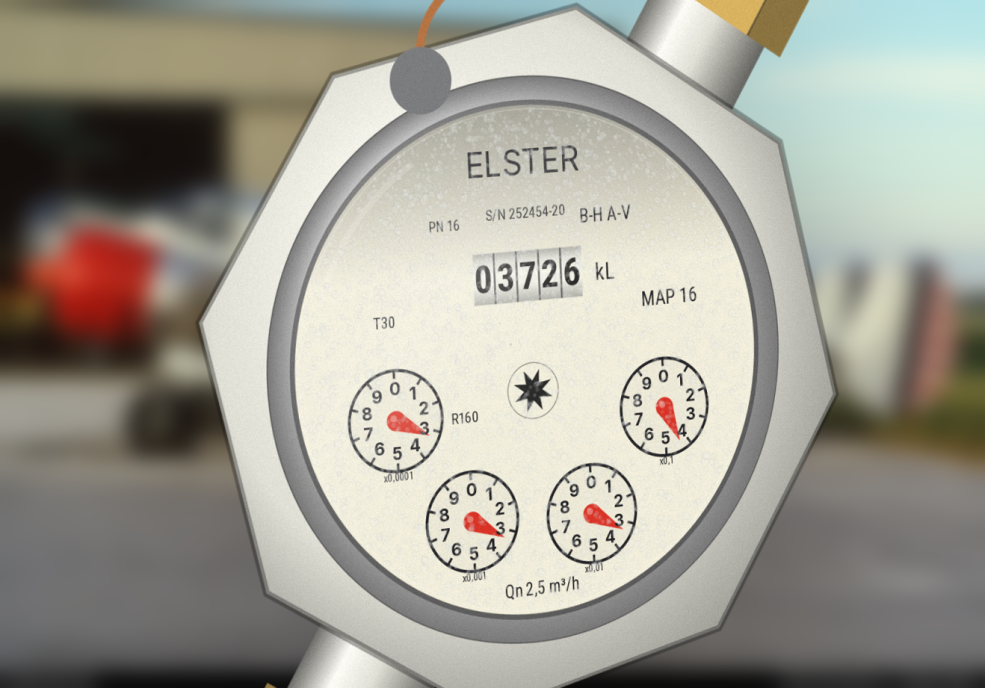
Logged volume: 3726.4333 kL
